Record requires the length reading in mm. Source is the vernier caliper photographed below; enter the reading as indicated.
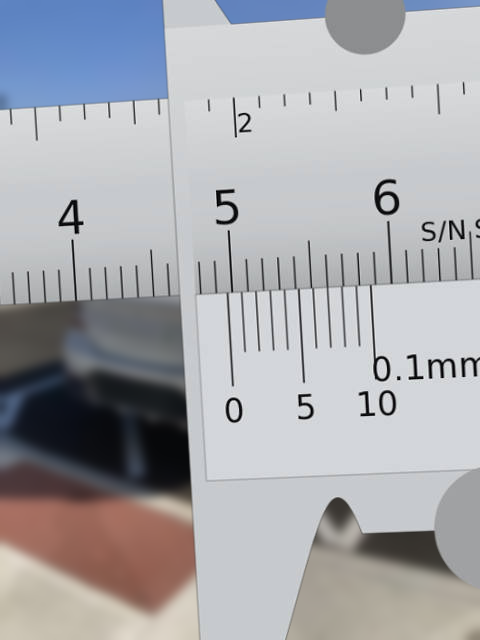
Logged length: 49.7 mm
